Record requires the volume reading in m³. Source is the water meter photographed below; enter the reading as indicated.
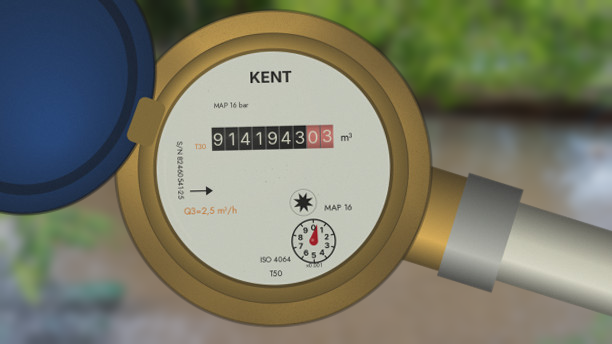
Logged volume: 9141943.030 m³
